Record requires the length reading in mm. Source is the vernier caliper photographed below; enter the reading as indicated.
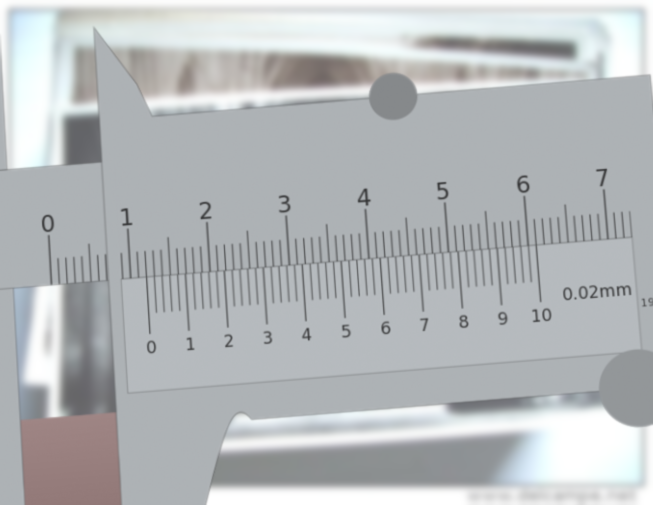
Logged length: 12.0 mm
